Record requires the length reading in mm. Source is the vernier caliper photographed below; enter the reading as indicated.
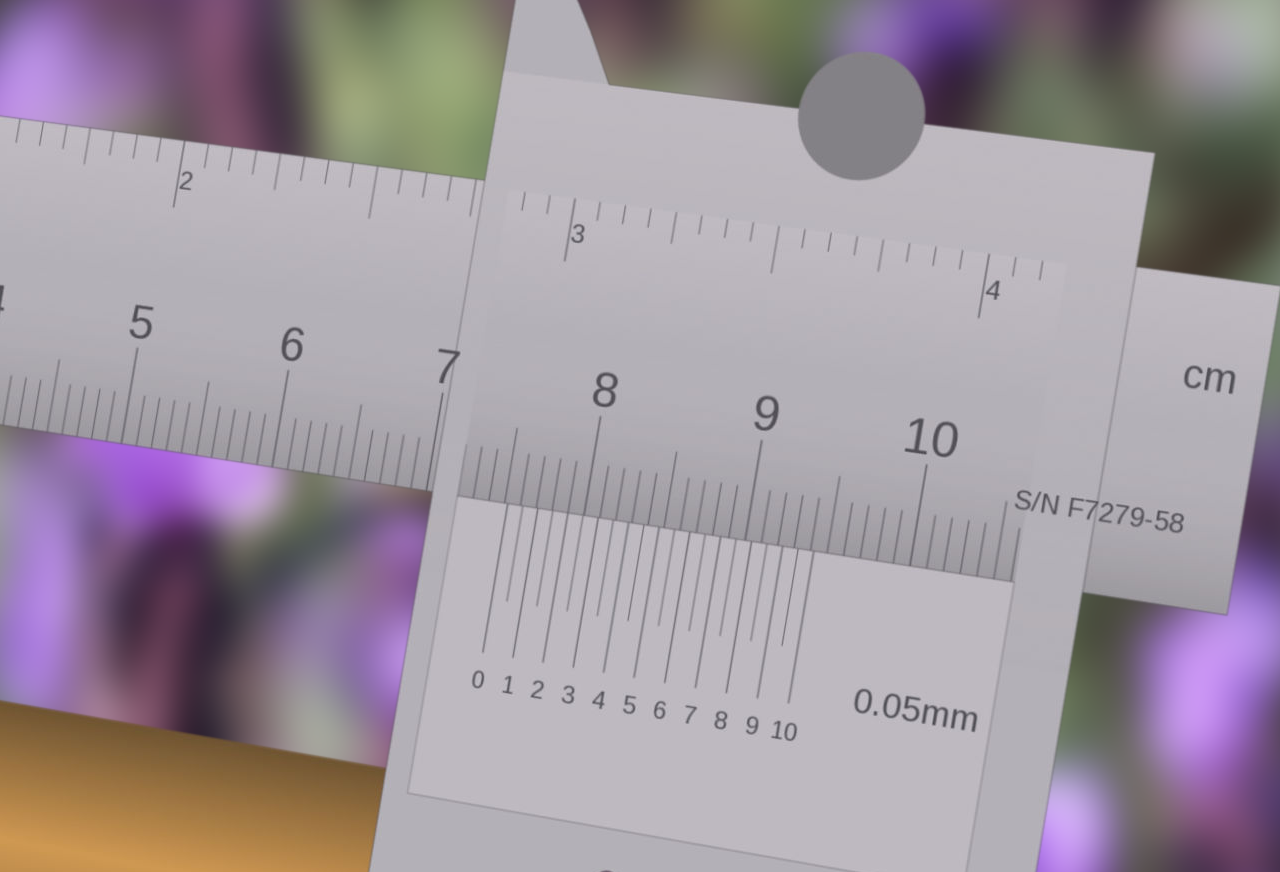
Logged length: 75.2 mm
